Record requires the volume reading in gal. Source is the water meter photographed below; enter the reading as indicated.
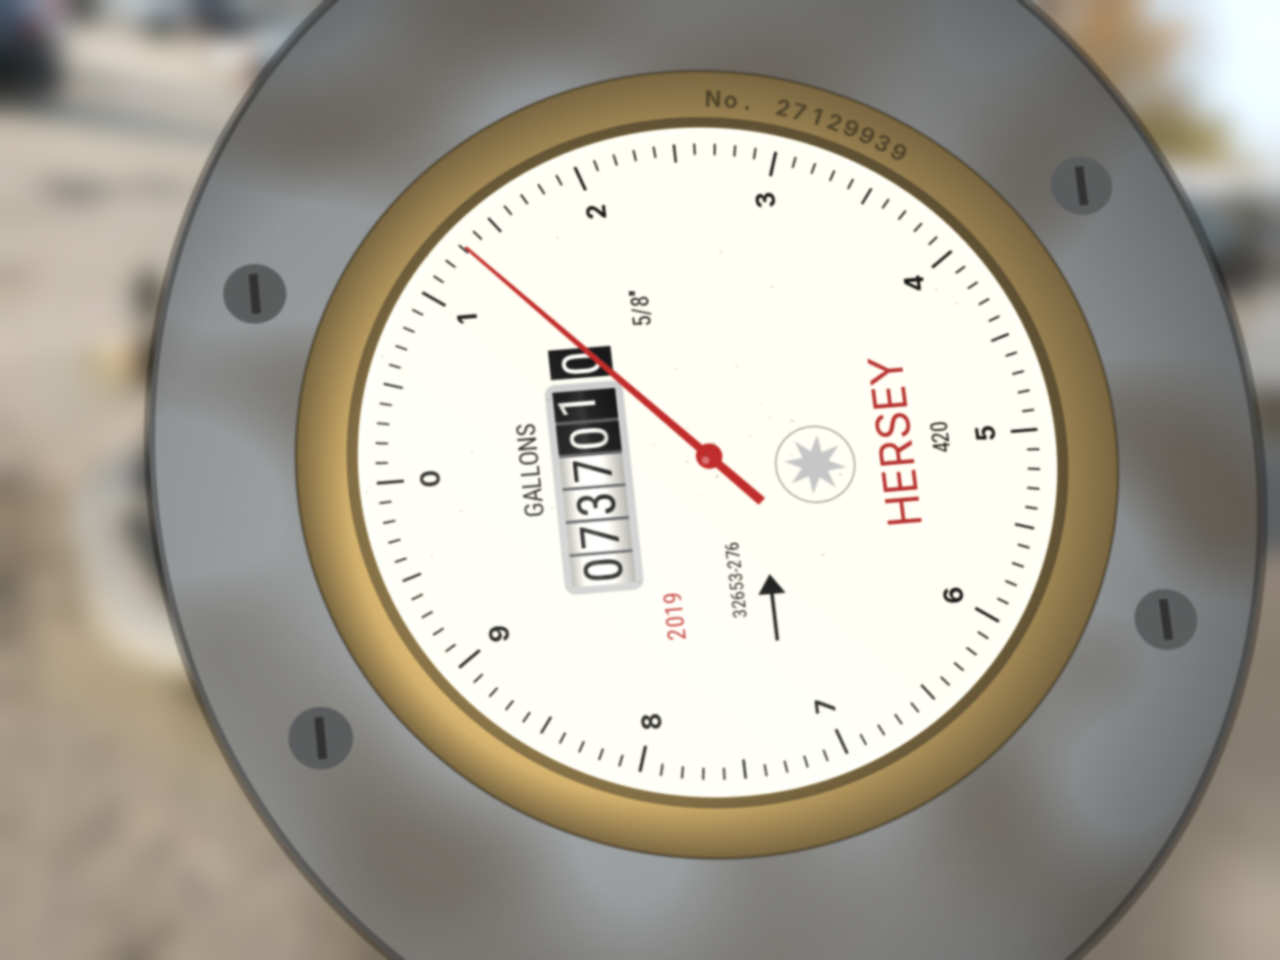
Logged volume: 737011.3 gal
